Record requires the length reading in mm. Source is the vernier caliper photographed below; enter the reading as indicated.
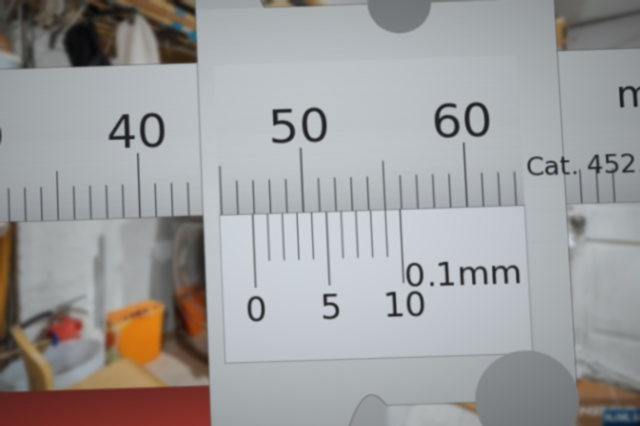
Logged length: 46.9 mm
